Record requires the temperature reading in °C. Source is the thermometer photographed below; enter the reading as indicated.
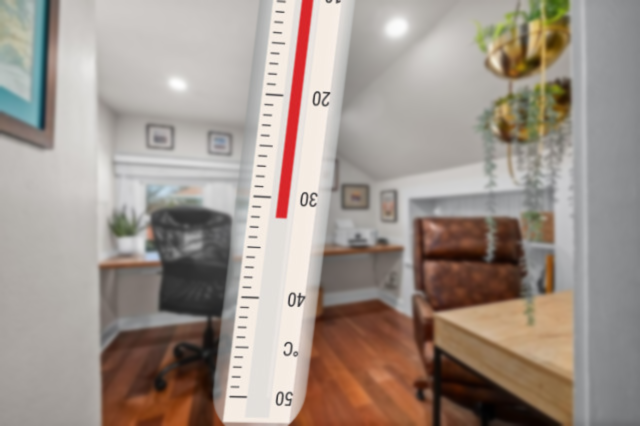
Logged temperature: 32 °C
